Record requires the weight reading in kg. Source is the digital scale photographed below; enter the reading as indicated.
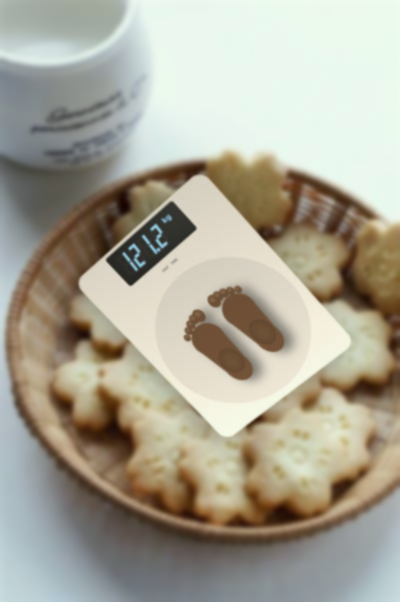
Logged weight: 121.2 kg
